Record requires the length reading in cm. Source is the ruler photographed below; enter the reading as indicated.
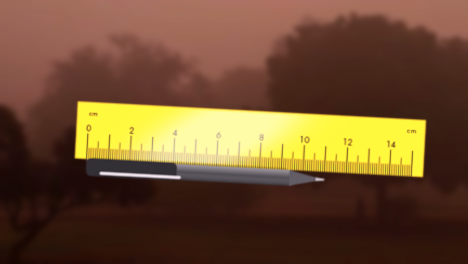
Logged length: 11 cm
